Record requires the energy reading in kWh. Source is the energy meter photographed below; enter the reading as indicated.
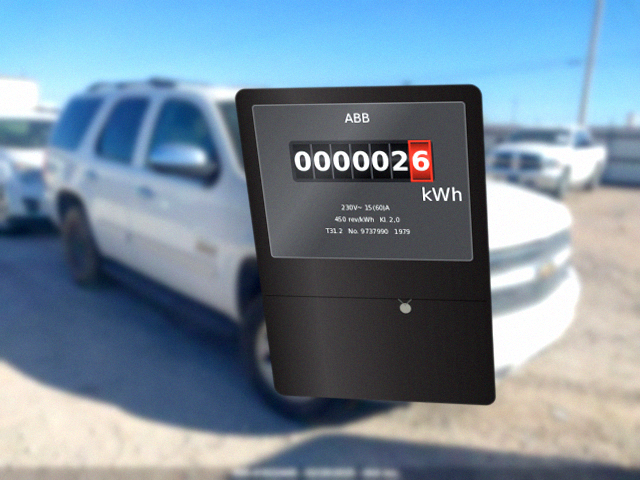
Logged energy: 2.6 kWh
